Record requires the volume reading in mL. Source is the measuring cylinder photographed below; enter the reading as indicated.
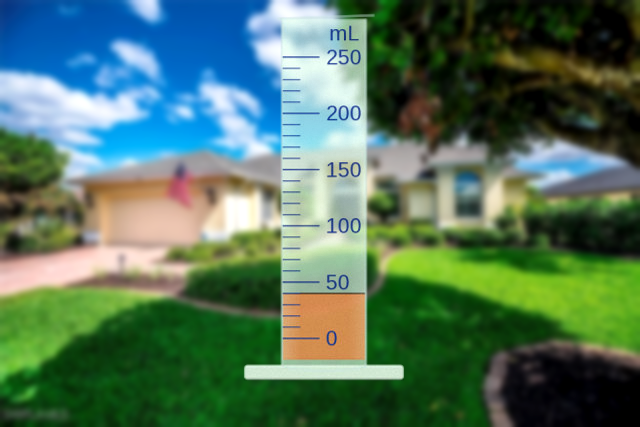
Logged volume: 40 mL
